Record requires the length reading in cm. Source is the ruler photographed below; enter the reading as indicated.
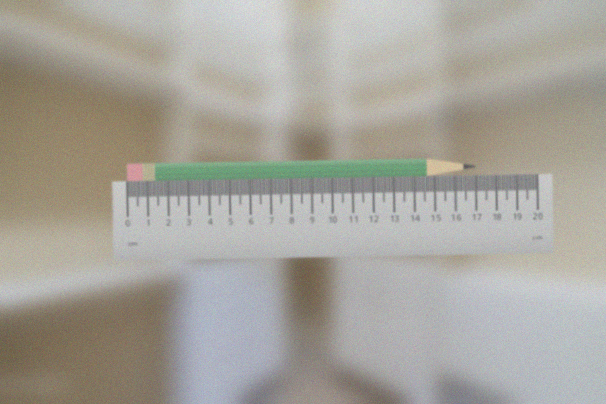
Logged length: 17 cm
